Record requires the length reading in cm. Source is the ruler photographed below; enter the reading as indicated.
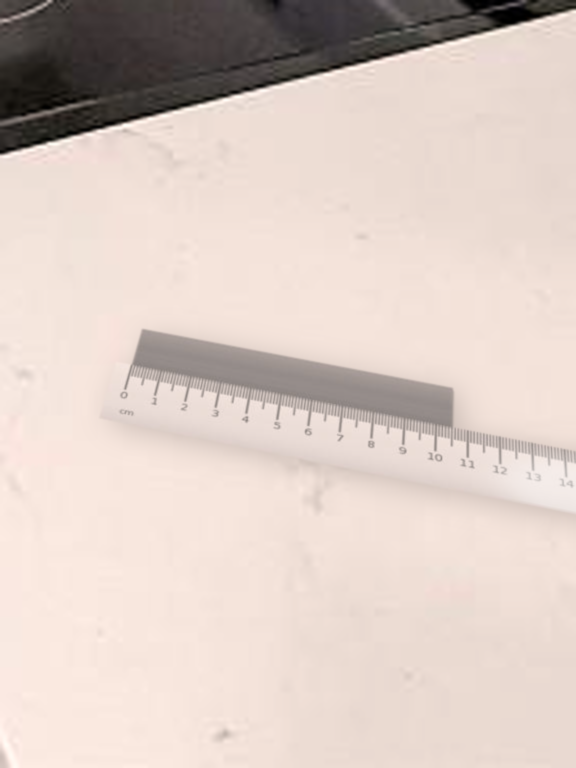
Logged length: 10.5 cm
